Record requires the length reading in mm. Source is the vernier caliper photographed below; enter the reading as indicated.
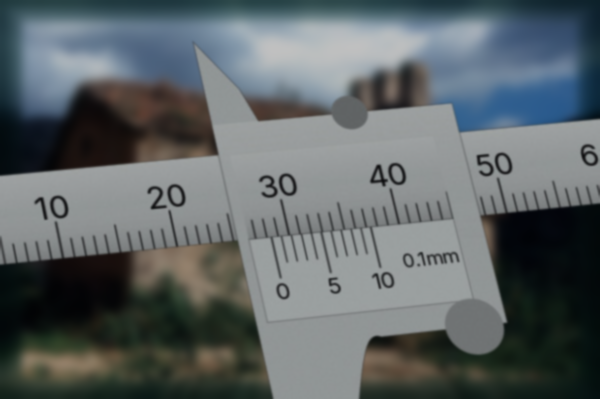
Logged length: 28.4 mm
